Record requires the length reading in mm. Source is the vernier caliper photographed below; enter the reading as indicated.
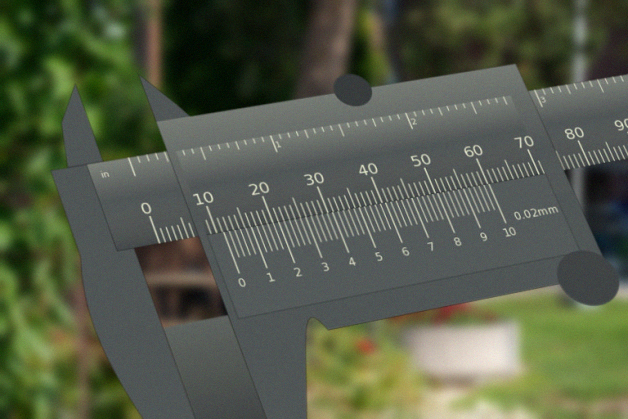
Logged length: 11.2 mm
